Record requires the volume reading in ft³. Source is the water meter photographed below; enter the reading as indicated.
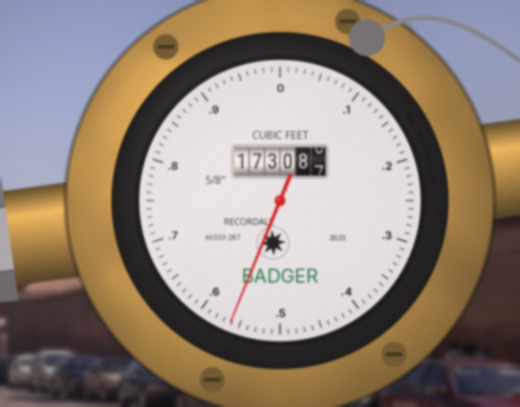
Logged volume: 173086.56 ft³
